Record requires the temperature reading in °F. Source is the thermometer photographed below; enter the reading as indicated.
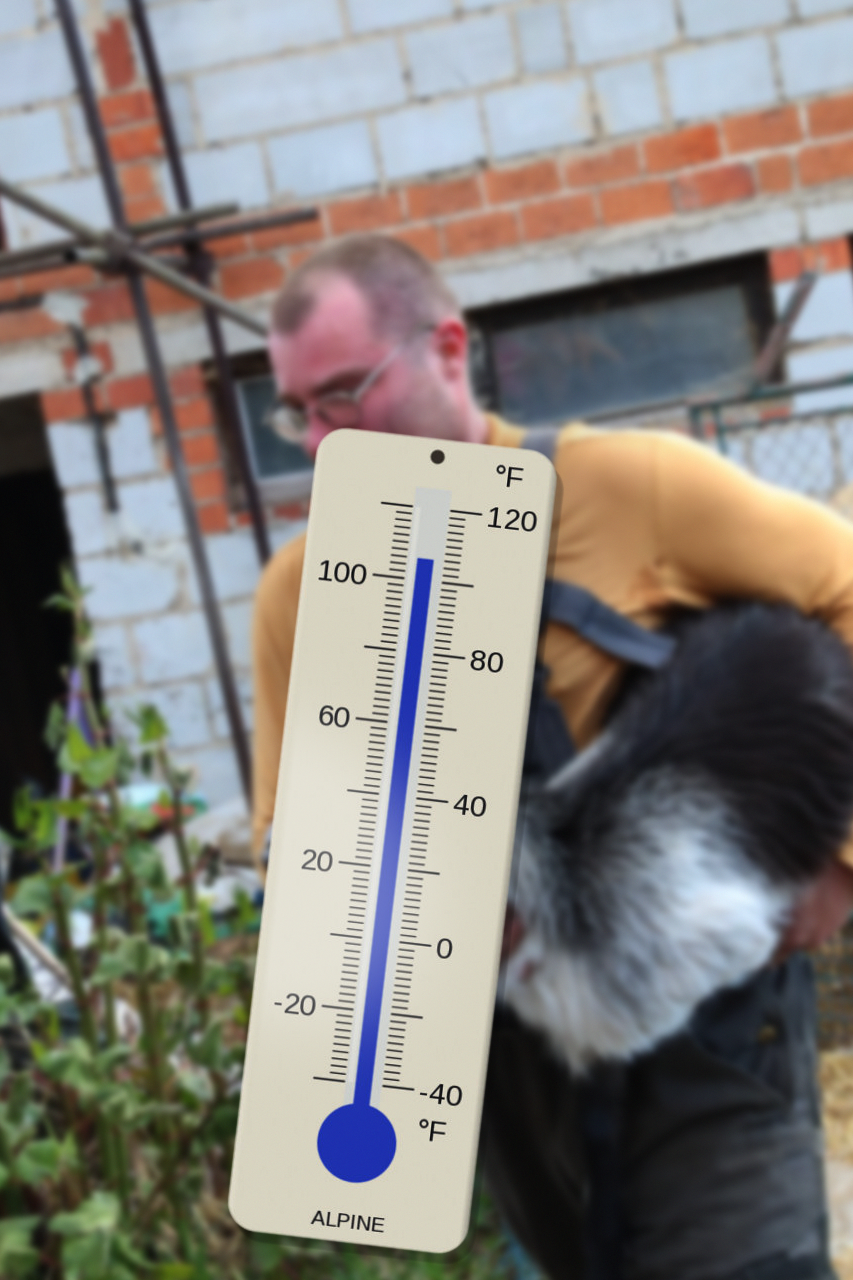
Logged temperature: 106 °F
